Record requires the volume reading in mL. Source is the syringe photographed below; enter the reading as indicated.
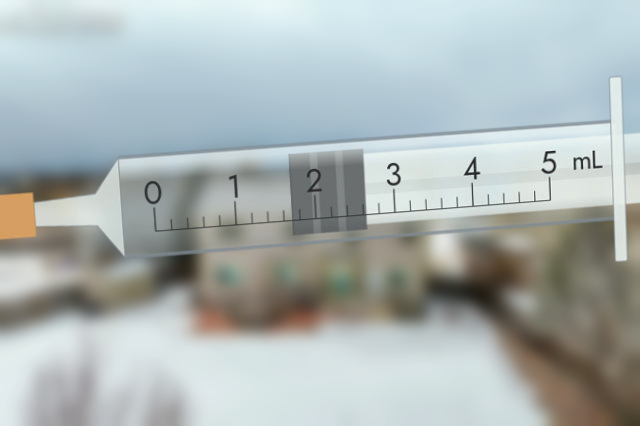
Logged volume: 1.7 mL
